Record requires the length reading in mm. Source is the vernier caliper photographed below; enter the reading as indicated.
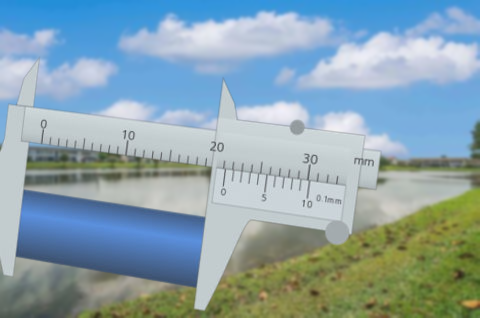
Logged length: 21.2 mm
